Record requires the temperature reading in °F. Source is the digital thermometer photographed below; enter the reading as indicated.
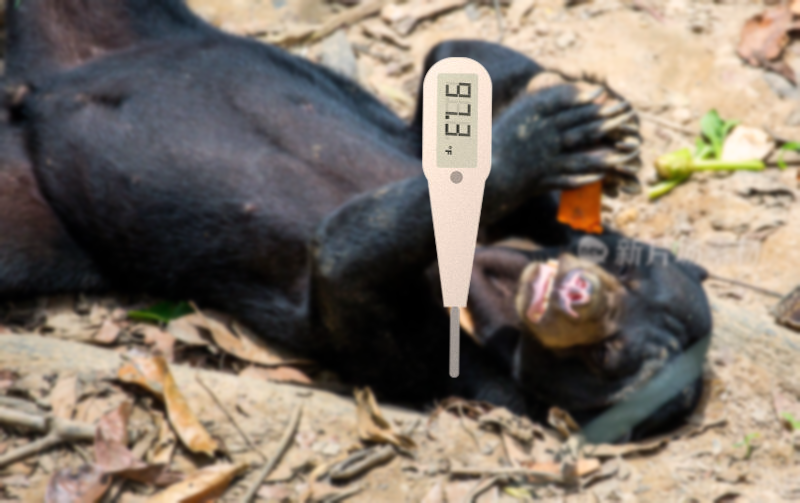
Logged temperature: 97.3 °F
